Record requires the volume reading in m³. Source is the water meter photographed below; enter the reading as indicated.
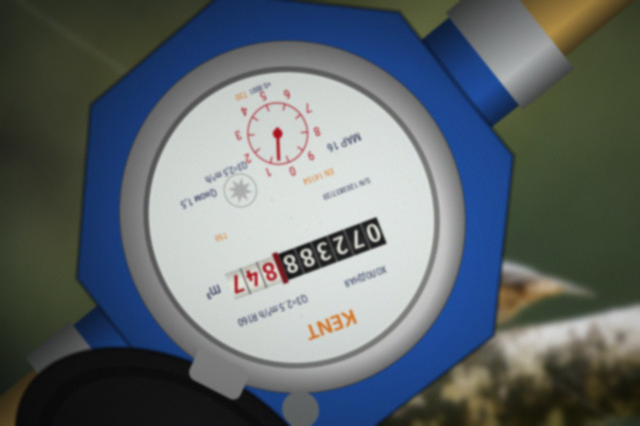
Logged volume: 72388.8470 m³
